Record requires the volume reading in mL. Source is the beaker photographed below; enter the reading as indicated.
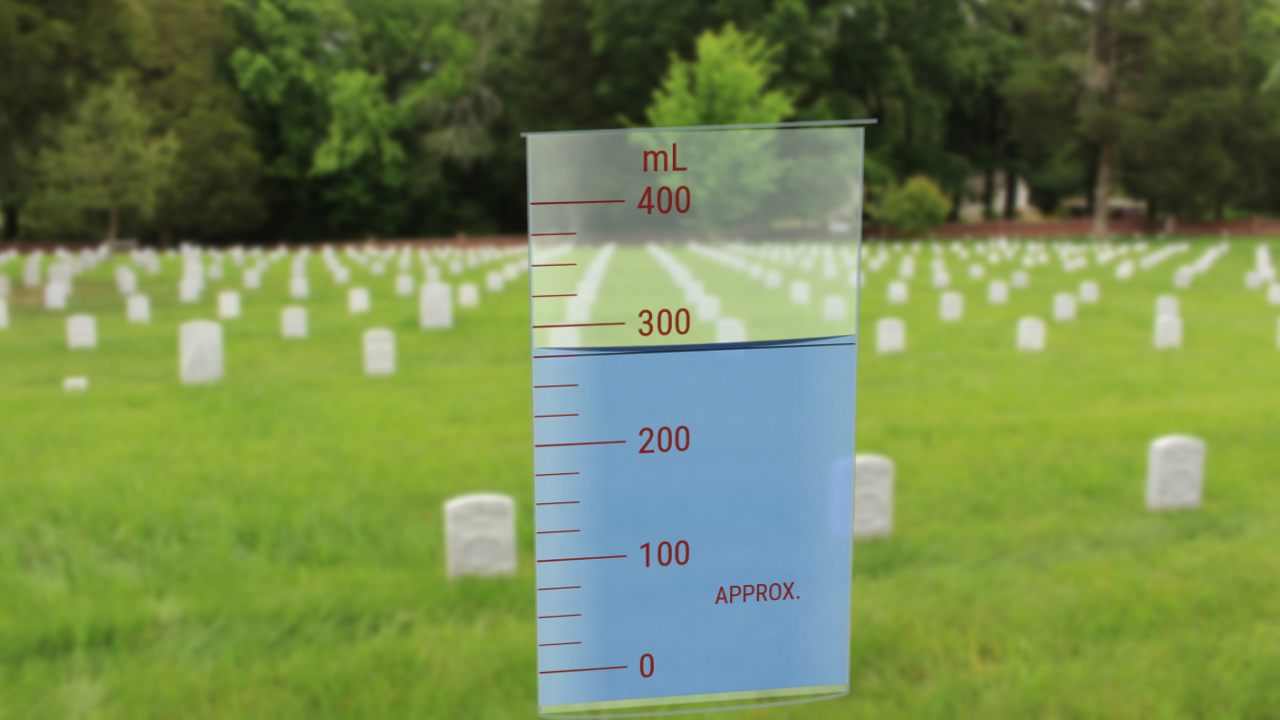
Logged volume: 275 mL
